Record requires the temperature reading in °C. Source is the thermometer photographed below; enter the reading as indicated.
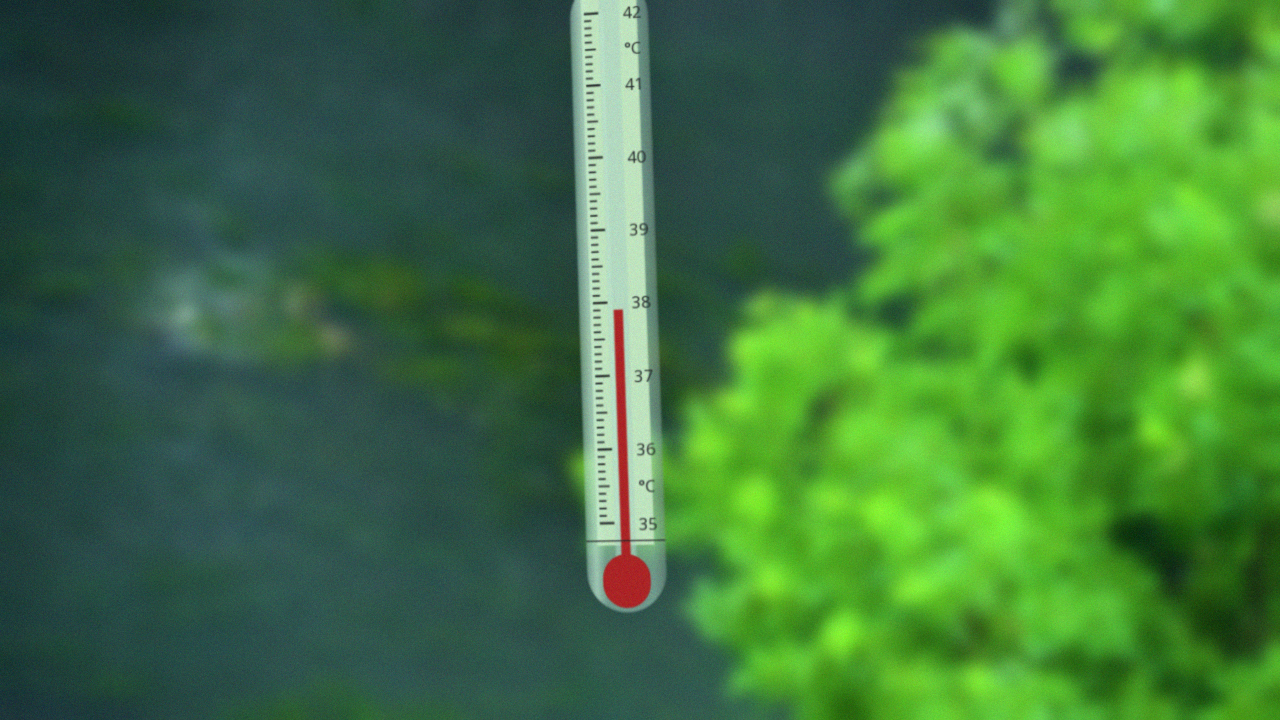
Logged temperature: 37.9 °C
